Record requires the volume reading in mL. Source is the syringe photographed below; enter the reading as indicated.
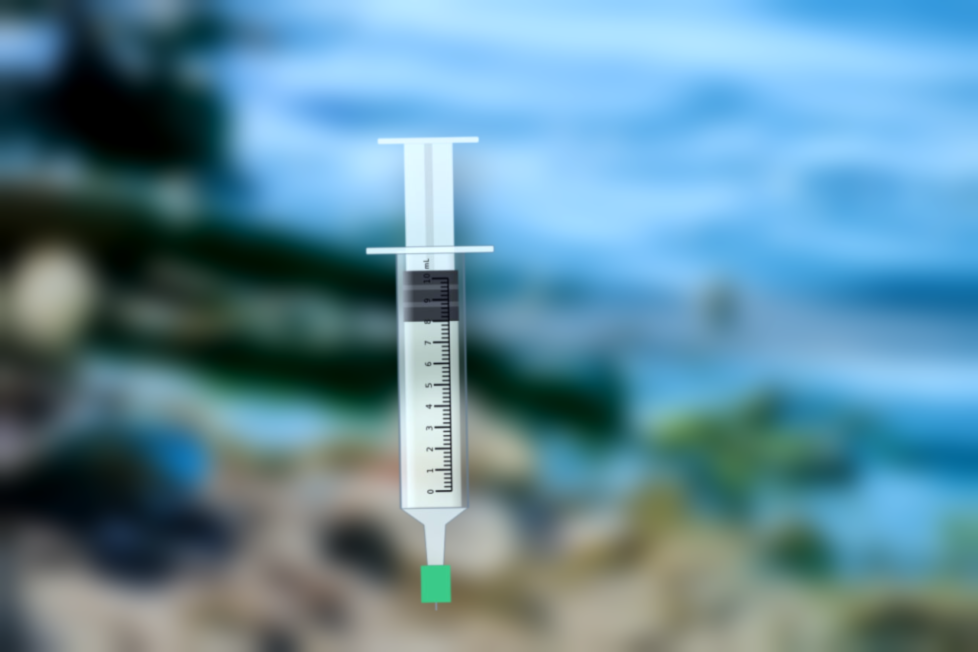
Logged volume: 8 mL
